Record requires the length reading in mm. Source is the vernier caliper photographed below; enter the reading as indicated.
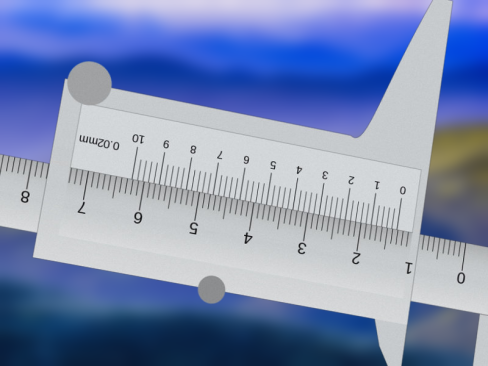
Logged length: 13.2 mm
